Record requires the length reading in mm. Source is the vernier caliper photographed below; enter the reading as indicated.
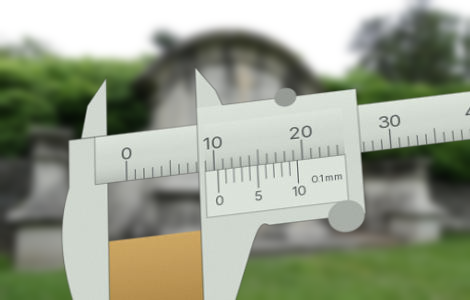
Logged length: 10.4 mm
